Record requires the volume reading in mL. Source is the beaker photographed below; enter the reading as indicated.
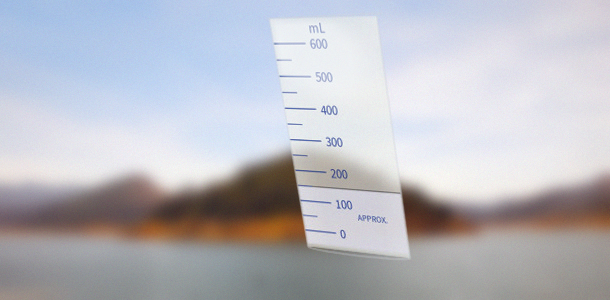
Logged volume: 150 mL
